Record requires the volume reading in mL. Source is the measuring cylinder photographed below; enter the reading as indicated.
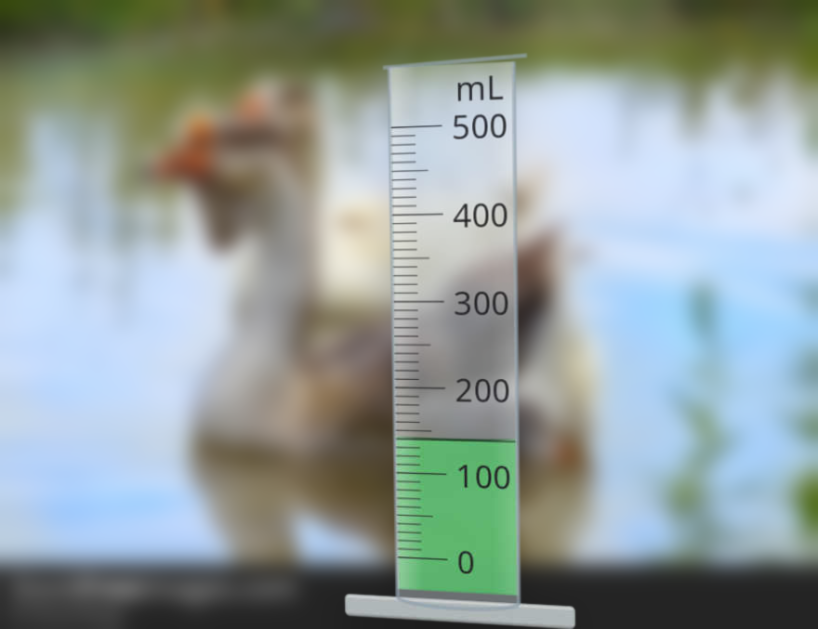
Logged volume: 140 mL
